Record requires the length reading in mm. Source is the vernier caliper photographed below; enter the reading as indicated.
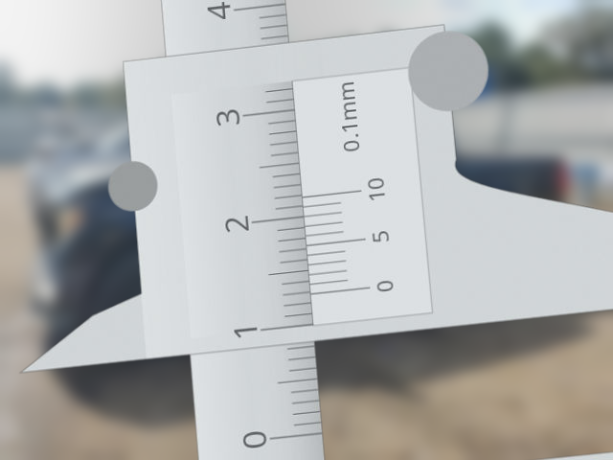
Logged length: 12.8 mm
